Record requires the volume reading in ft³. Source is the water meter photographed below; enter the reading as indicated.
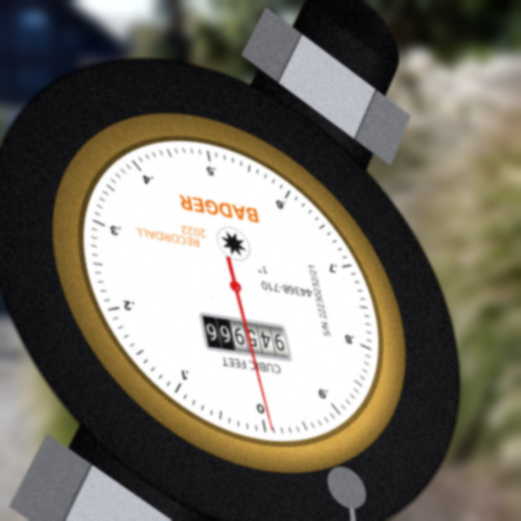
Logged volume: 945965.99 ft³
